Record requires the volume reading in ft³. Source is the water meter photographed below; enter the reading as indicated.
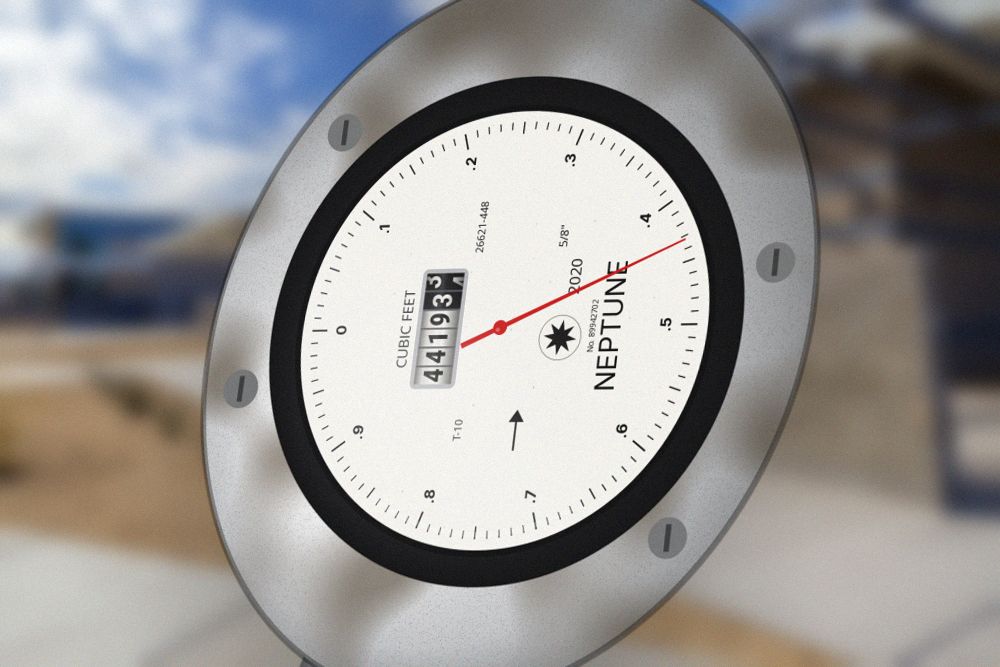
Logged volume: 441933.43 ft³
